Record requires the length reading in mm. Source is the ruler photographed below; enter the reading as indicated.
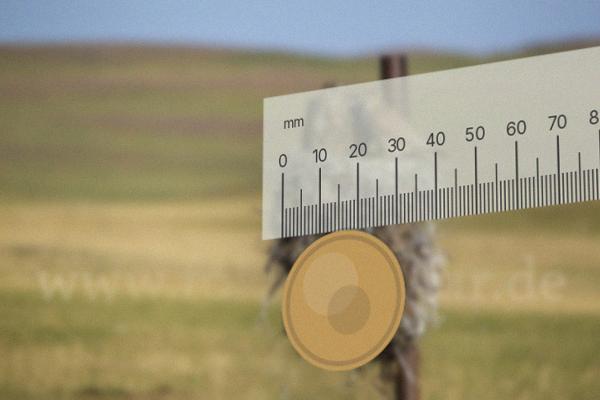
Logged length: 32 mm
